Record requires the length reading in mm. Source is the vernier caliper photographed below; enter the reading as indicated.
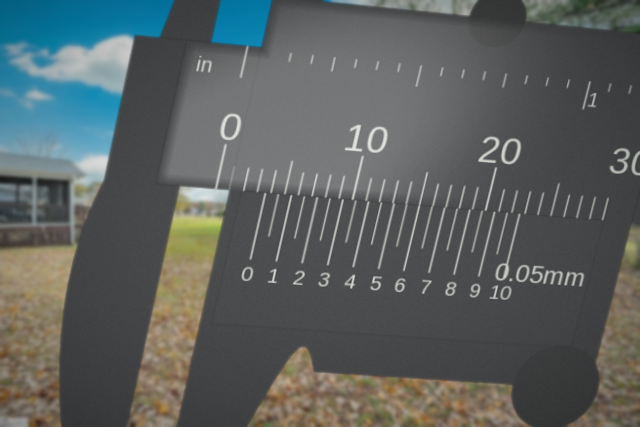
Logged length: 3.6 mm
